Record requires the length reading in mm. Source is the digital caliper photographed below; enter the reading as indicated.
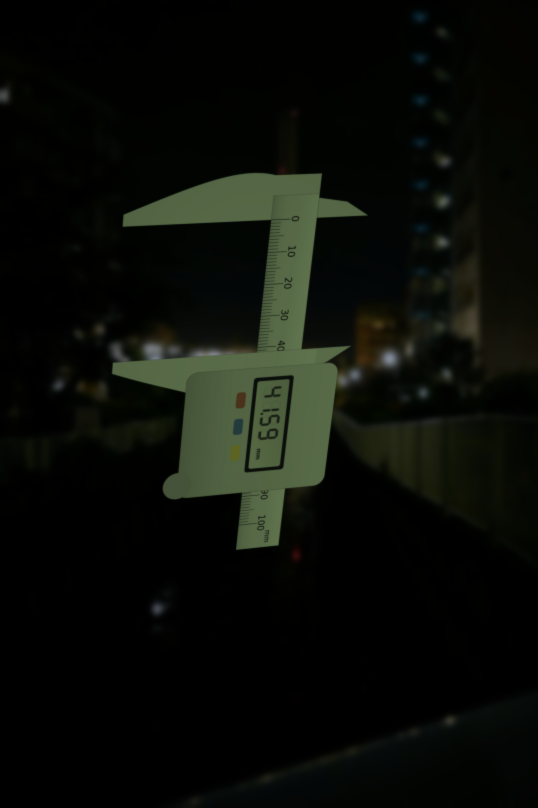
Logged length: 41.59 mm
